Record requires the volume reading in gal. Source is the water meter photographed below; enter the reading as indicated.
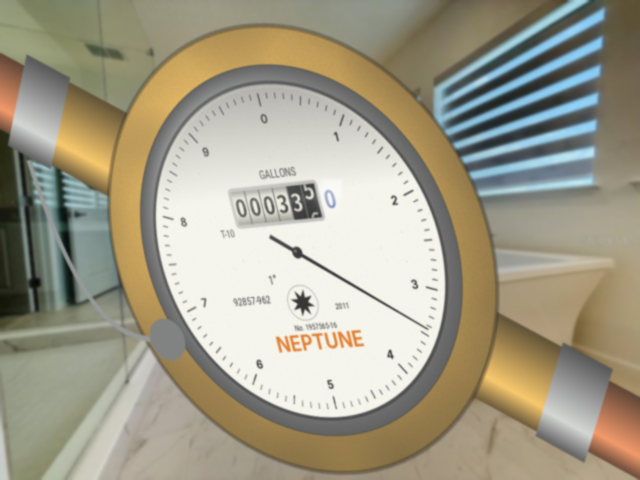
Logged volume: 3353.4 gal
